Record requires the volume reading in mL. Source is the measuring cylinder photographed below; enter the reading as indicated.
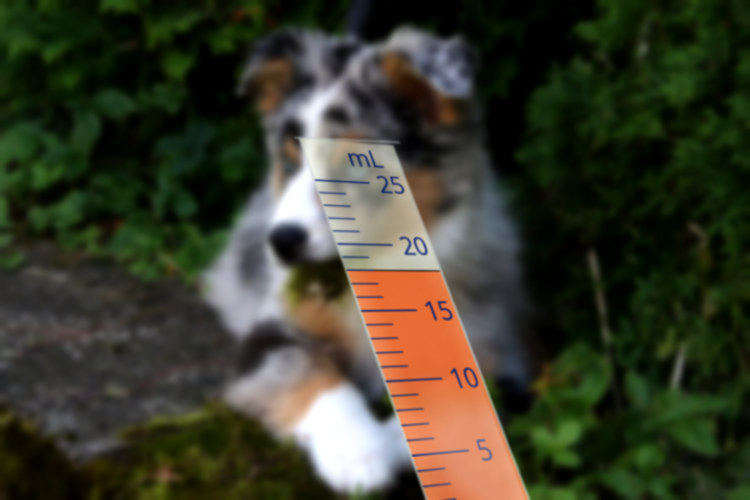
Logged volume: 18 mL
